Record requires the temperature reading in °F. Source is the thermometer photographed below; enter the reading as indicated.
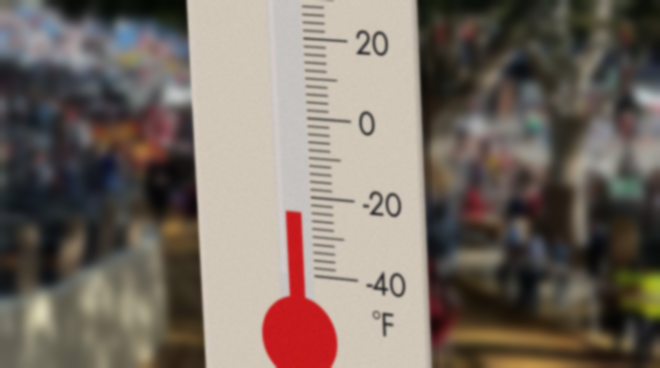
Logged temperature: -24 °F
